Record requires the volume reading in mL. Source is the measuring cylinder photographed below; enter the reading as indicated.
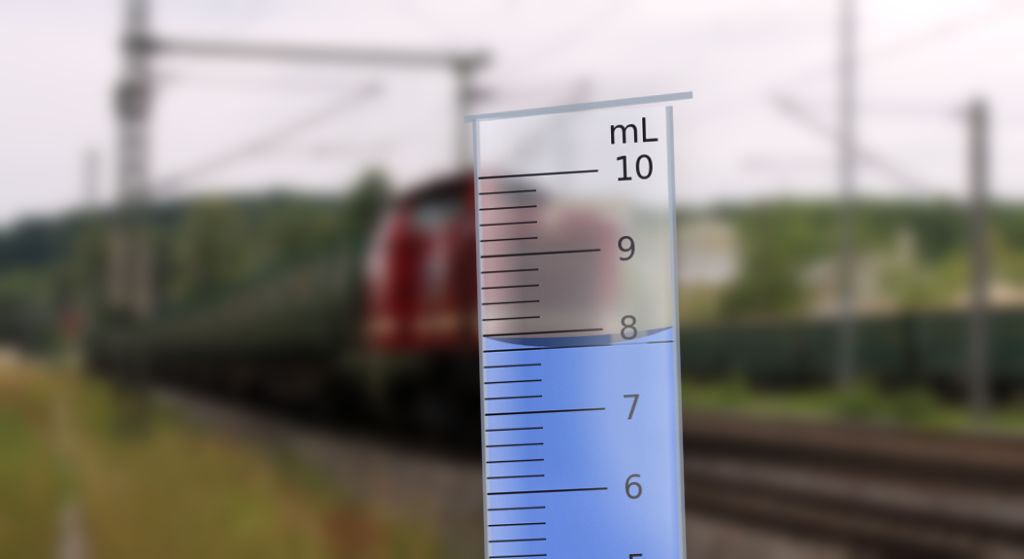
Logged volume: 7.8 mL
